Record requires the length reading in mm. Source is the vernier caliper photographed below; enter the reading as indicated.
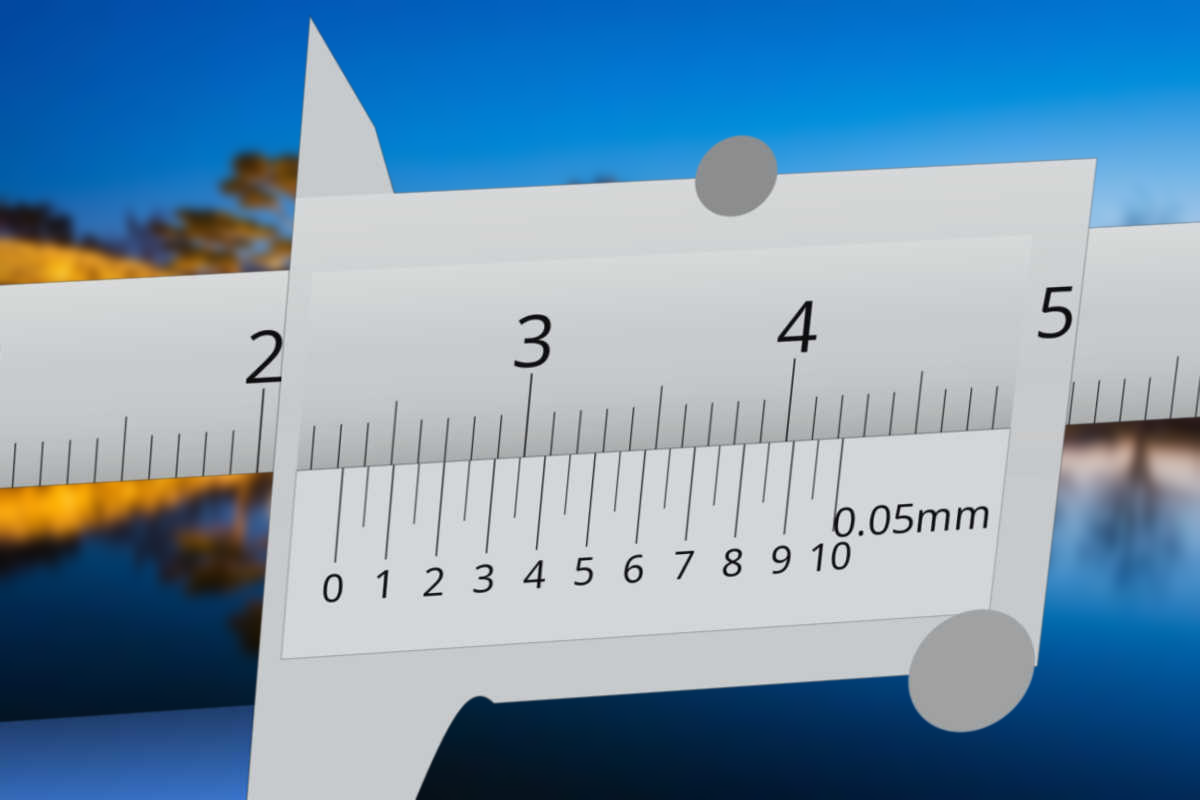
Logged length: 23.20 mm
